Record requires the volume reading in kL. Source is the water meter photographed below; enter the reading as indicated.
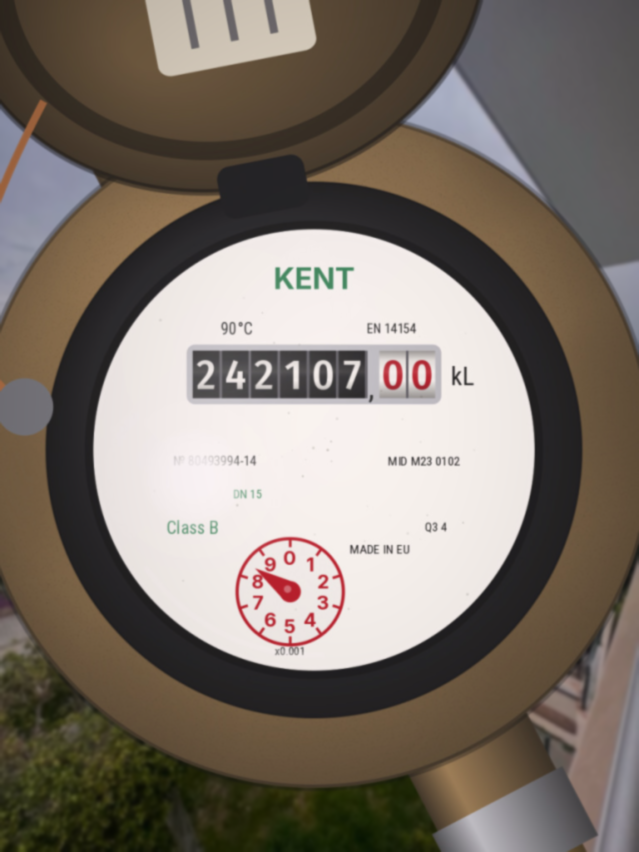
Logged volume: 242107.008 kL
